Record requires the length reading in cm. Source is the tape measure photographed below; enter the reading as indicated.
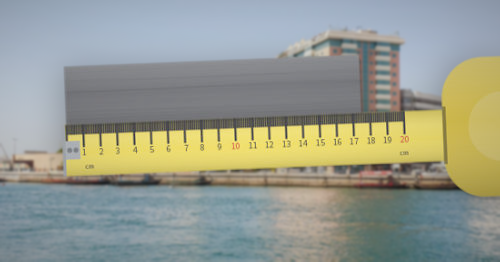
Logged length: 17.5 cm
